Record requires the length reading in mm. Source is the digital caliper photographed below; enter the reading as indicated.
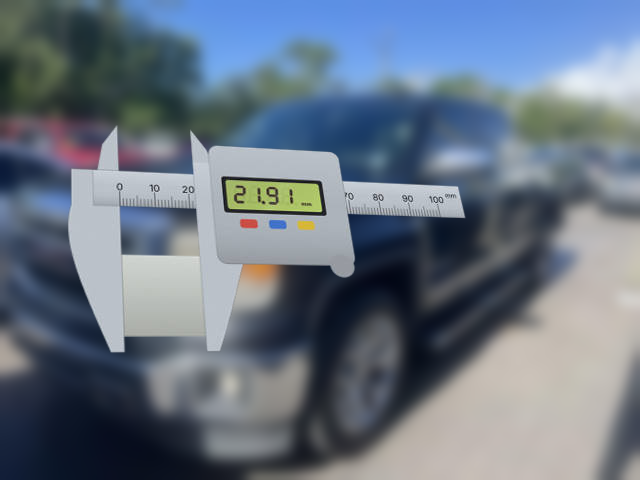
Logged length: 21.91 mm
